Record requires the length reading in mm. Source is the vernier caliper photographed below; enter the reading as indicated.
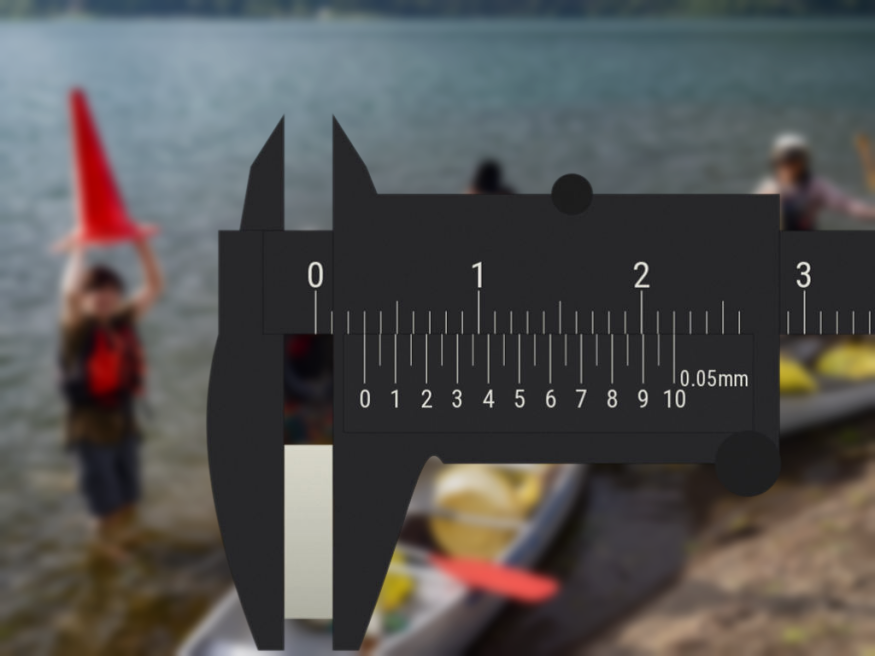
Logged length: 3.0 mm
